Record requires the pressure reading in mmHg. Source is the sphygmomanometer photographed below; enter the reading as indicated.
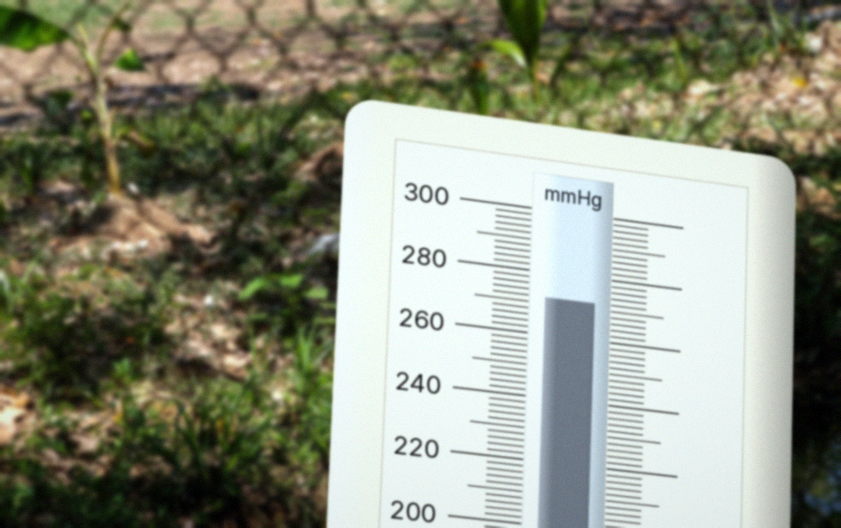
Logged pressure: 272 mmHg
